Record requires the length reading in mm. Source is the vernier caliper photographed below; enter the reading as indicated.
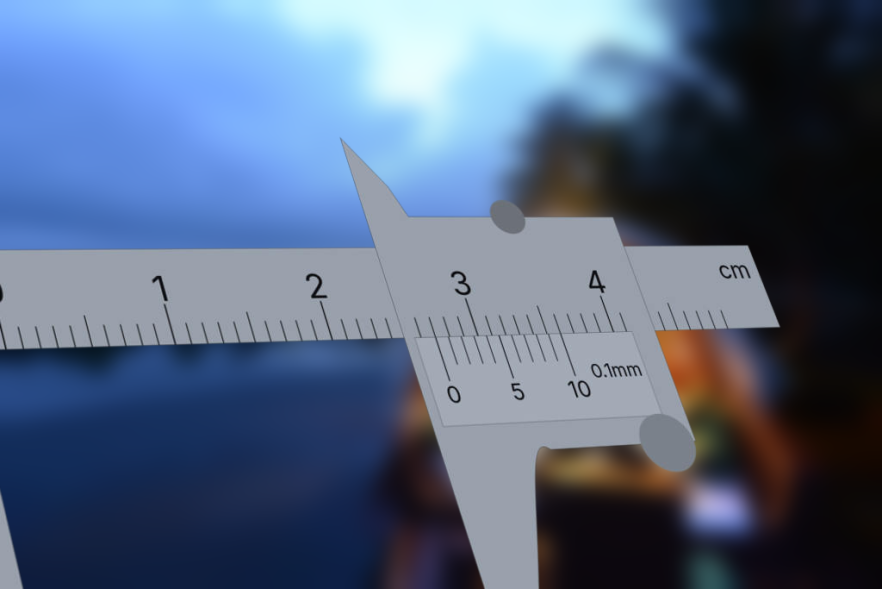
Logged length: 27.0 mm
